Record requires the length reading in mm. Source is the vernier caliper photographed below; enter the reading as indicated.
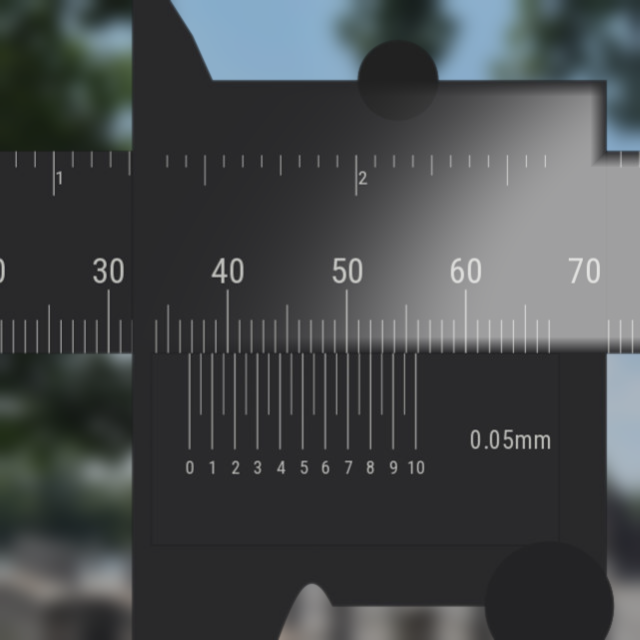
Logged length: 36.8 mm
